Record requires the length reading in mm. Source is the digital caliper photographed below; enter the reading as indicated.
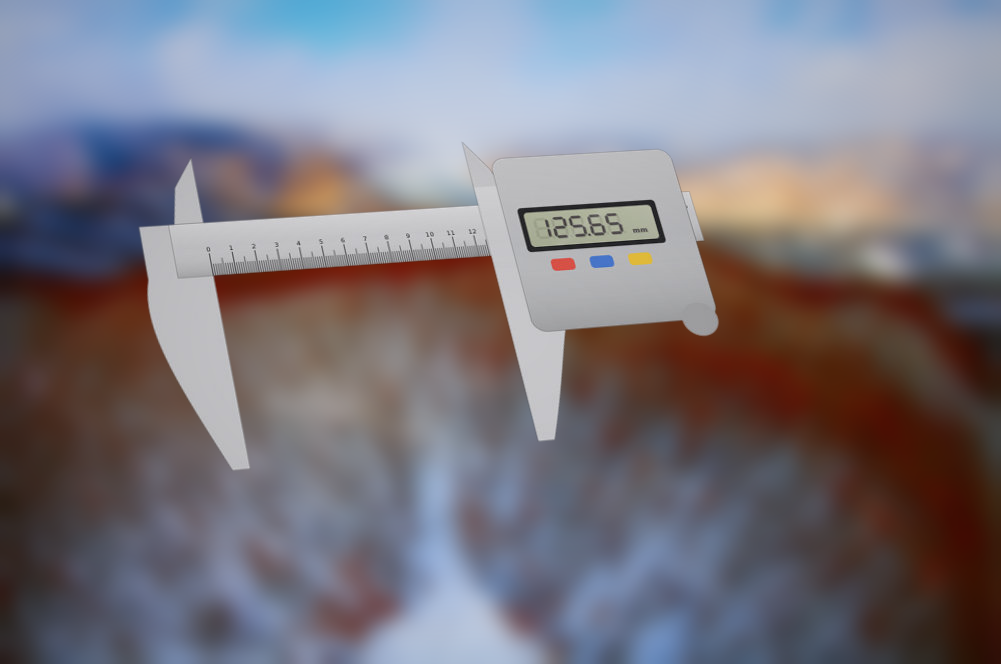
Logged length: 125.65 mm
